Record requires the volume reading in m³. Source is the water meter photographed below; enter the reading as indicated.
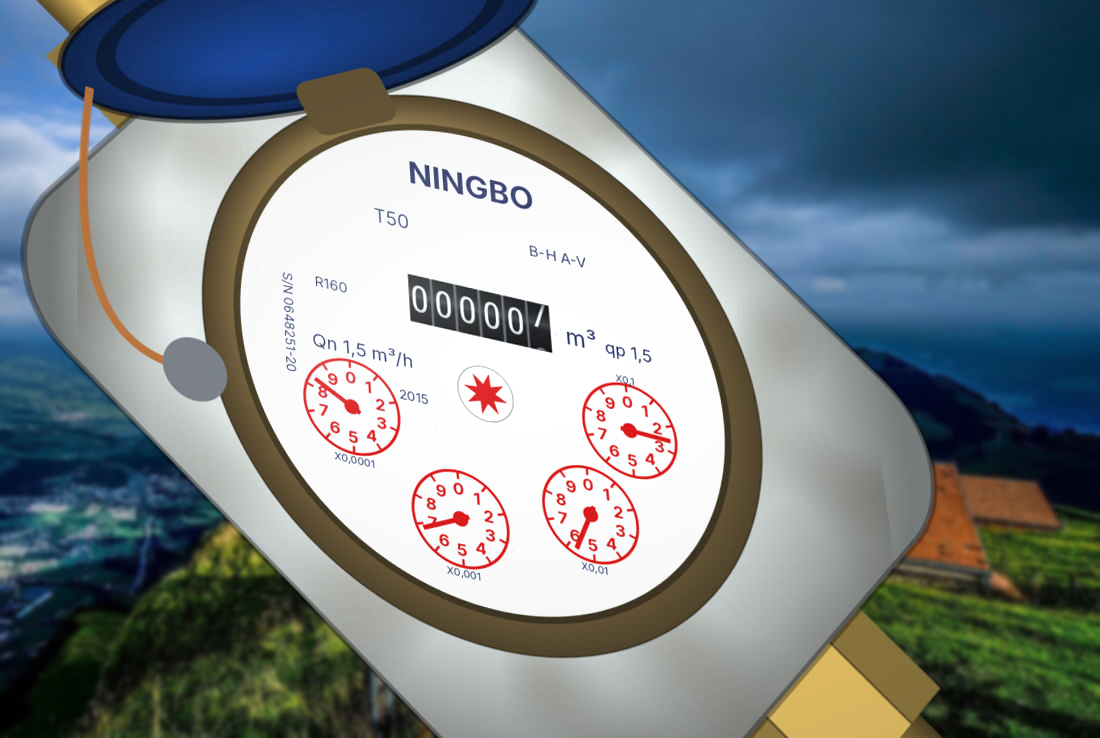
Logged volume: 7.2568 m³
